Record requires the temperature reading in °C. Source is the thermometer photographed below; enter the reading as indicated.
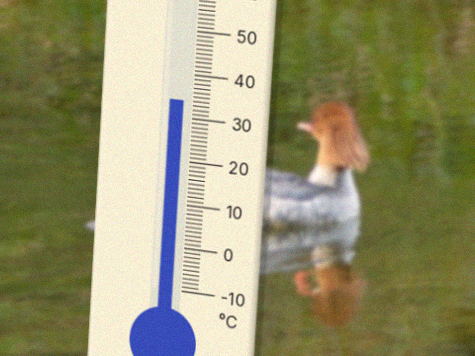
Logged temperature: 34 °C
